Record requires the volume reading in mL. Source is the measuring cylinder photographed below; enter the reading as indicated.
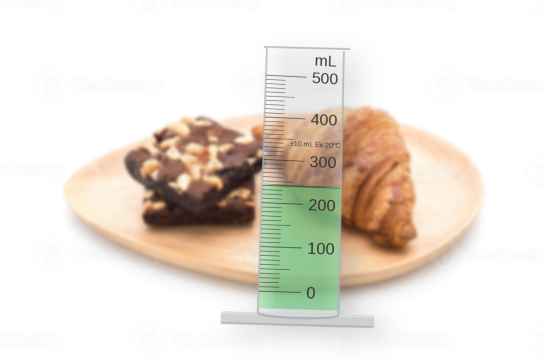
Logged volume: 240 mL
